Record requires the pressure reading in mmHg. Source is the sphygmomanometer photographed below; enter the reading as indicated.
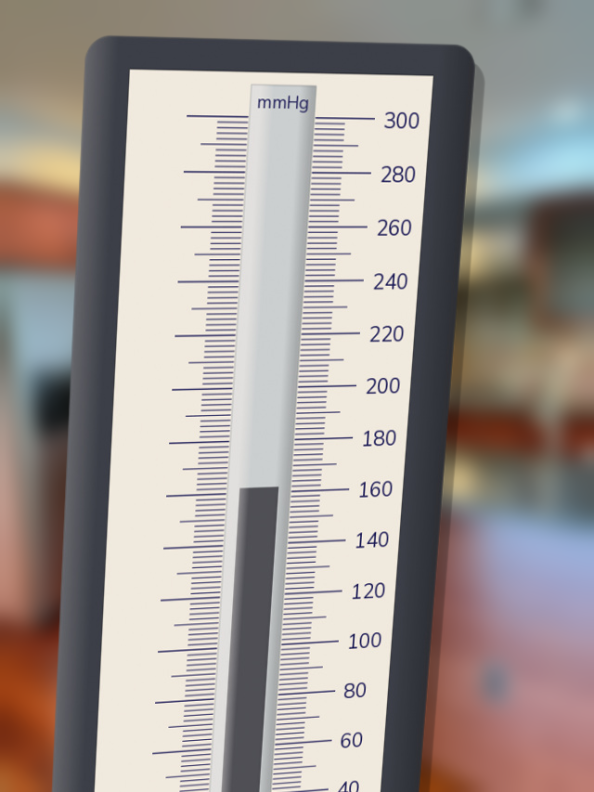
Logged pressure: 162 mmHg
